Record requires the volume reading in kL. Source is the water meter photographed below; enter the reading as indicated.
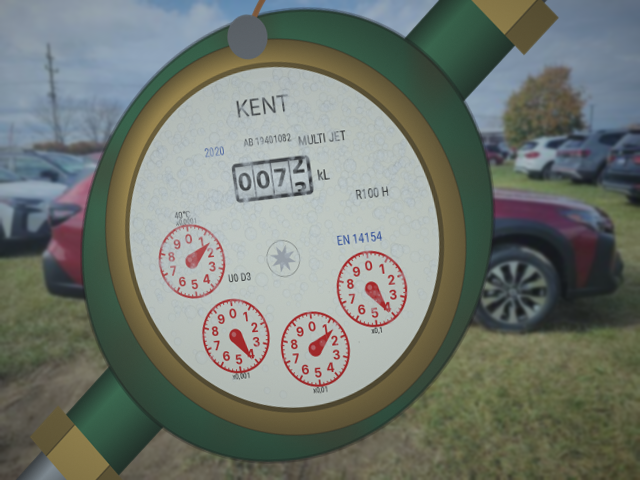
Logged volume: 72.4141 kL
